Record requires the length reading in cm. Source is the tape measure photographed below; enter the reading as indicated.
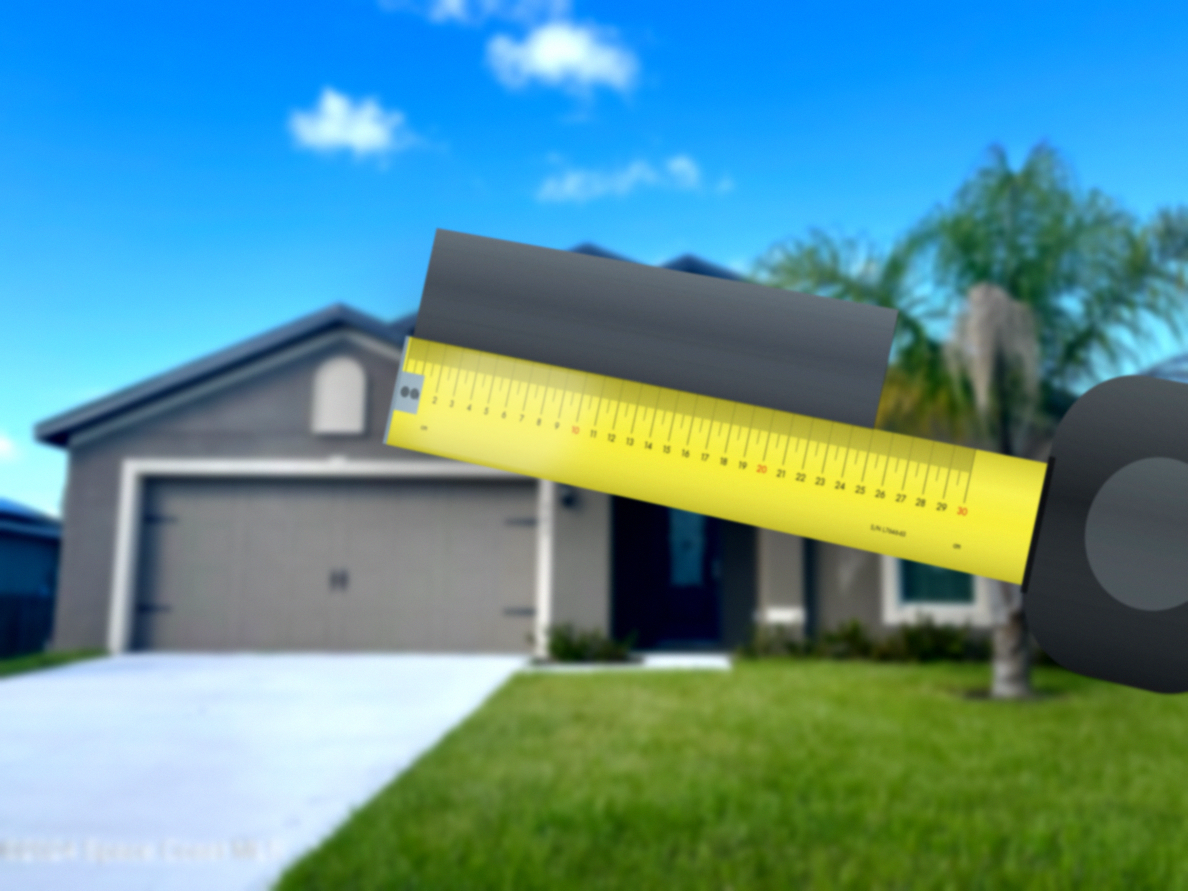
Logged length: 25 cm
